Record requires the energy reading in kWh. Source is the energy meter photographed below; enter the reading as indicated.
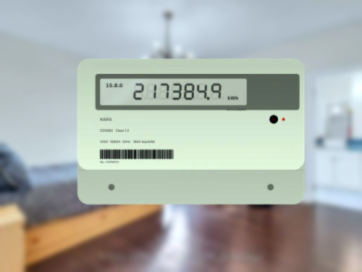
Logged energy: 217384.9 kWh
